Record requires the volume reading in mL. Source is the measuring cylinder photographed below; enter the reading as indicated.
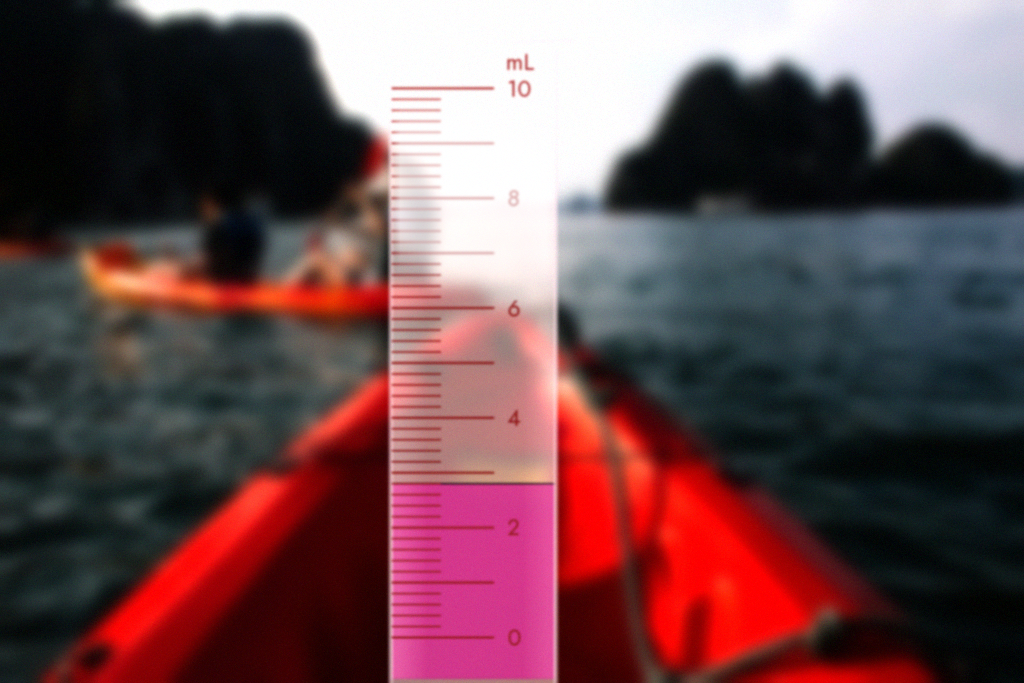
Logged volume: 2.8 mL
